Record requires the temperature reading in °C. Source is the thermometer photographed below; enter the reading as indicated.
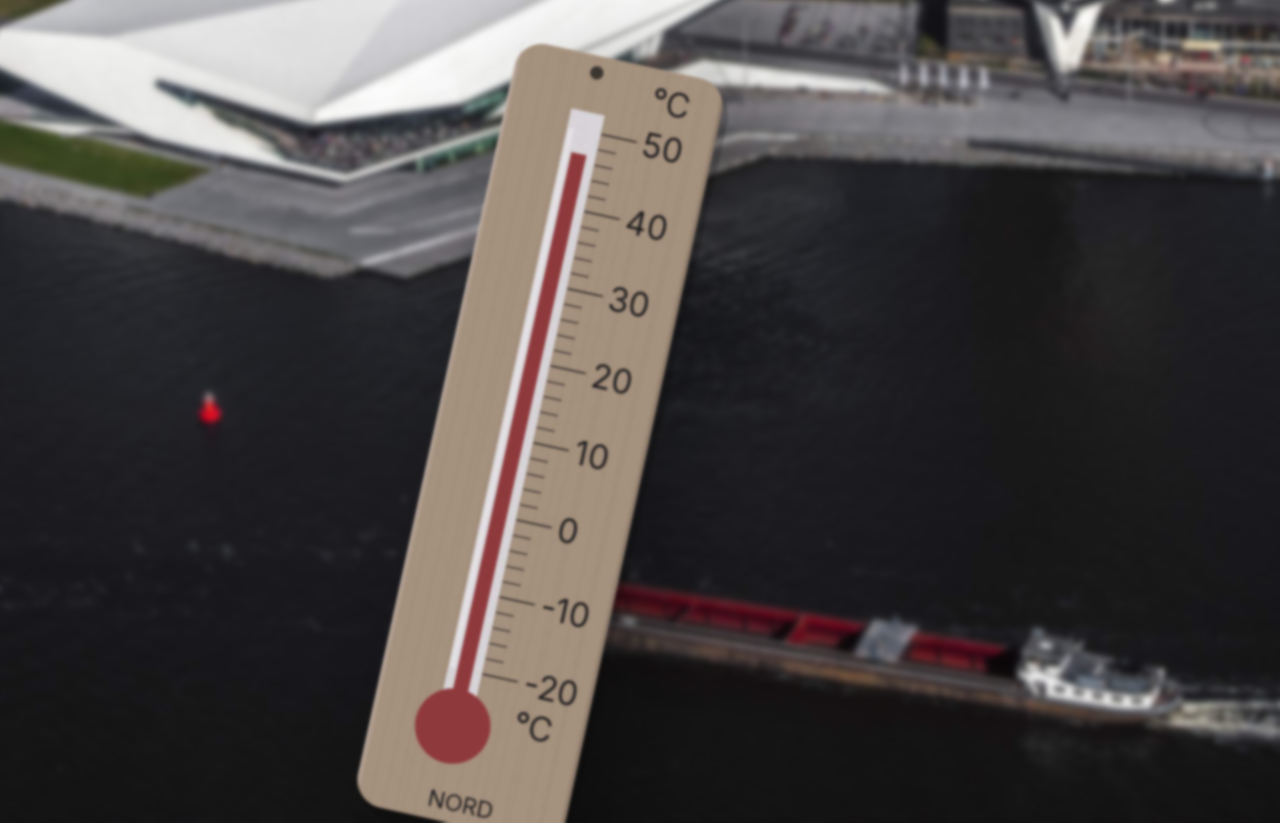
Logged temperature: 47 °C
